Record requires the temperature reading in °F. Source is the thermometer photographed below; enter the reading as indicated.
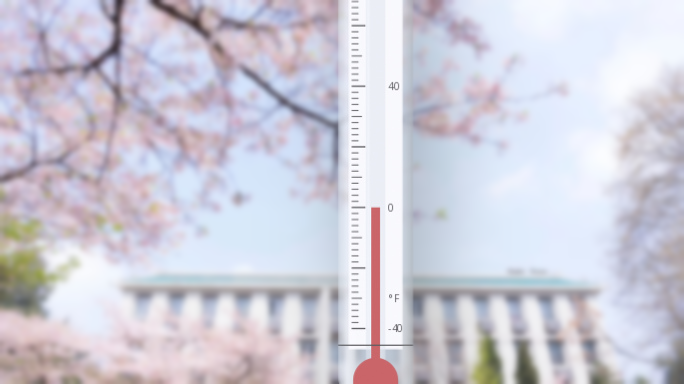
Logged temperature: 0 °F
